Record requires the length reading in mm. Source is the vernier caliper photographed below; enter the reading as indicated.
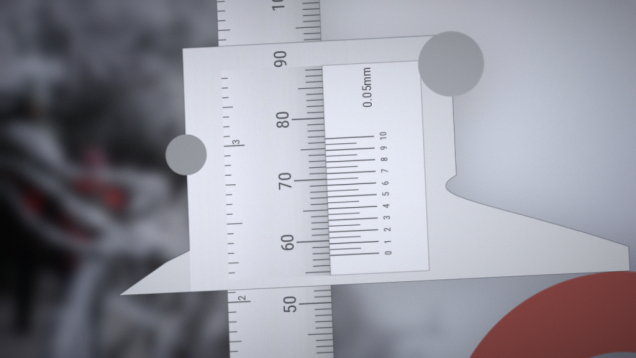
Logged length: 57.6 mm
